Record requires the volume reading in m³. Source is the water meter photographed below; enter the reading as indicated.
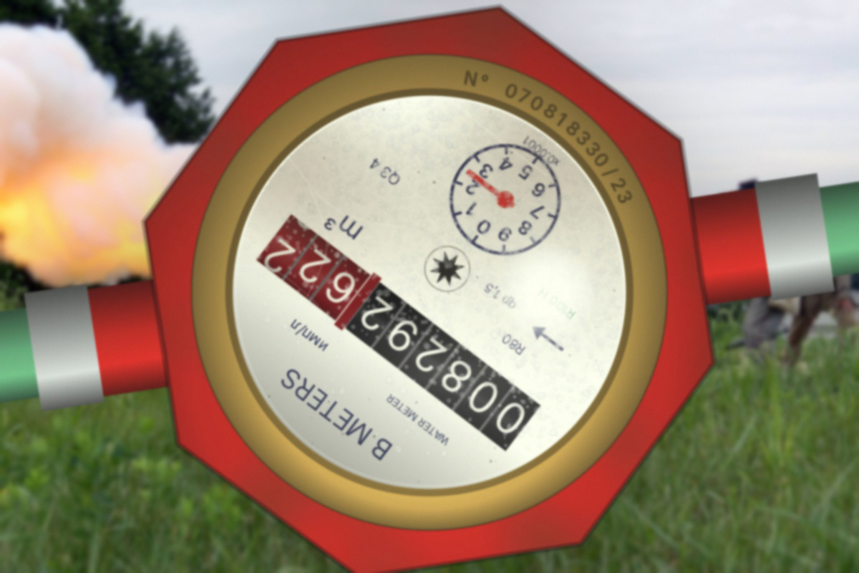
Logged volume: 8292.6222 m³
